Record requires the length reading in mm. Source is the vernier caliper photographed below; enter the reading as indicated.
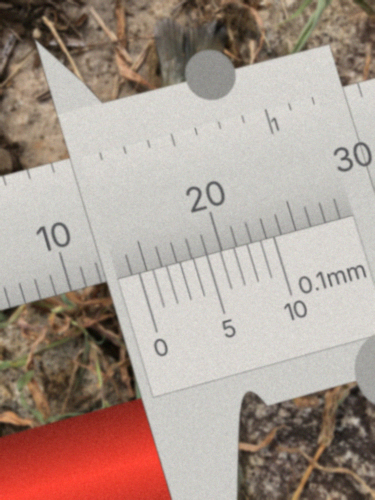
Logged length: 14.5 mm
